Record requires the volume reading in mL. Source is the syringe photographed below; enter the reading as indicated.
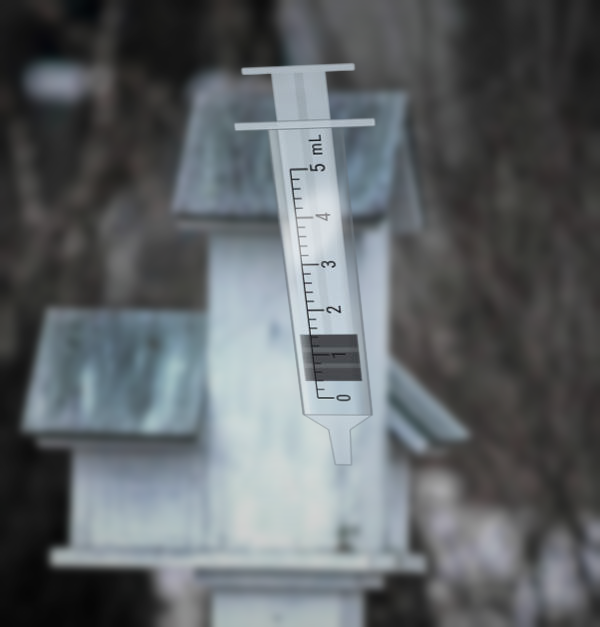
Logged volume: 0.4 mL
